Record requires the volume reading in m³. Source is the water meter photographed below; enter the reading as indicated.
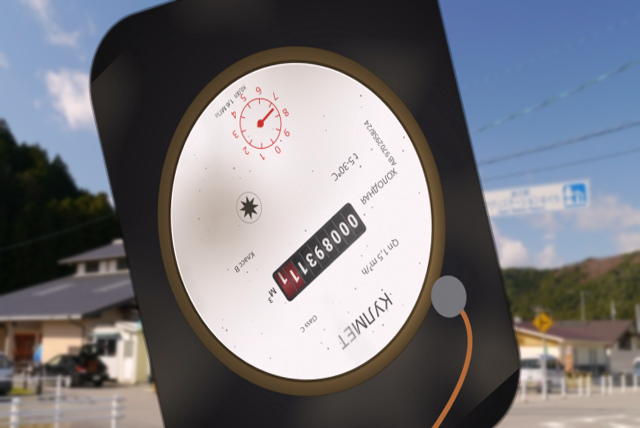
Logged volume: 8931.107 m³
